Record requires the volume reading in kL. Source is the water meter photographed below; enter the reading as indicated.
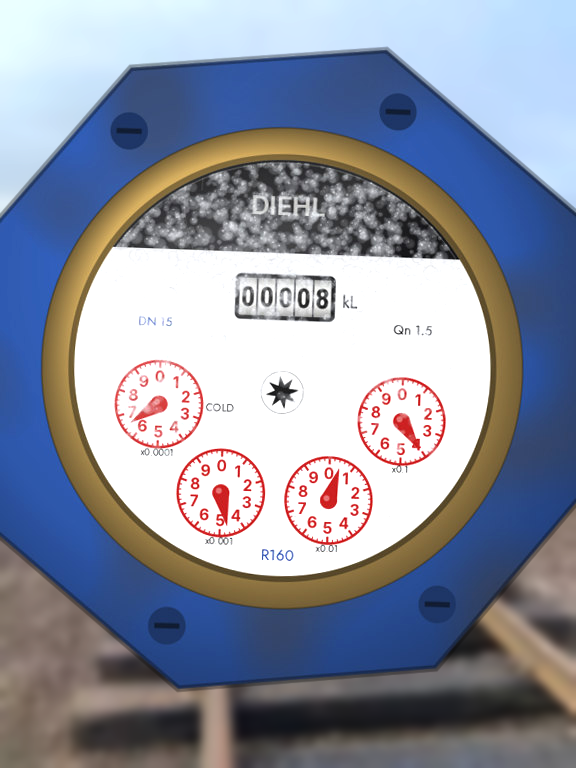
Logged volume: 8.4046 kL
